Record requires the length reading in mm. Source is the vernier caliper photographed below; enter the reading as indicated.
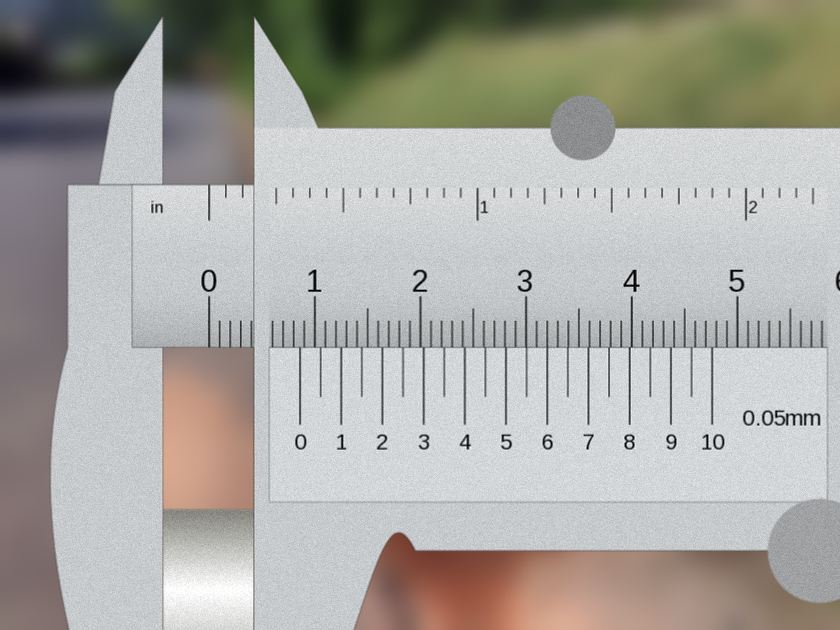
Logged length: 8.6 mm
